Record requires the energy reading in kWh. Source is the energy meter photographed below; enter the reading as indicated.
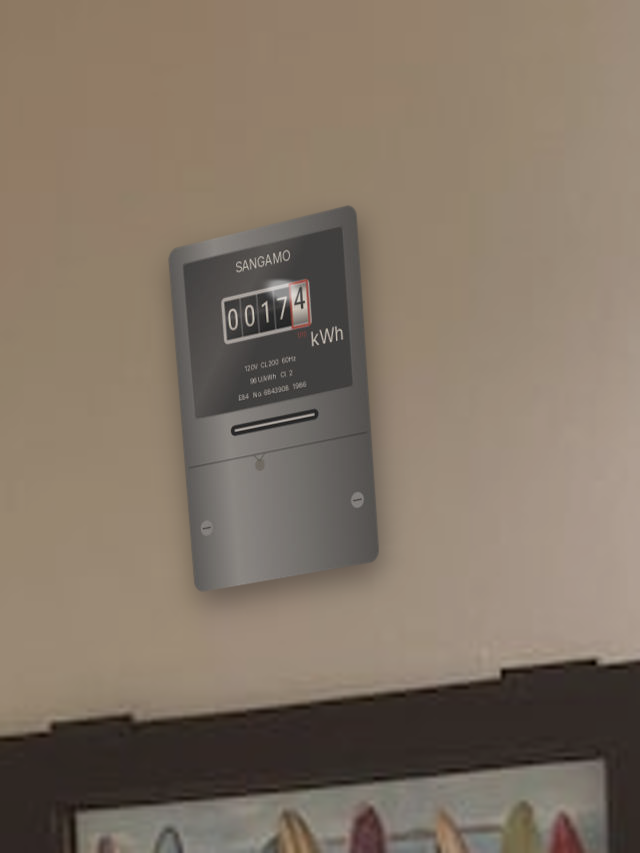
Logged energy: 17.4 kWh
